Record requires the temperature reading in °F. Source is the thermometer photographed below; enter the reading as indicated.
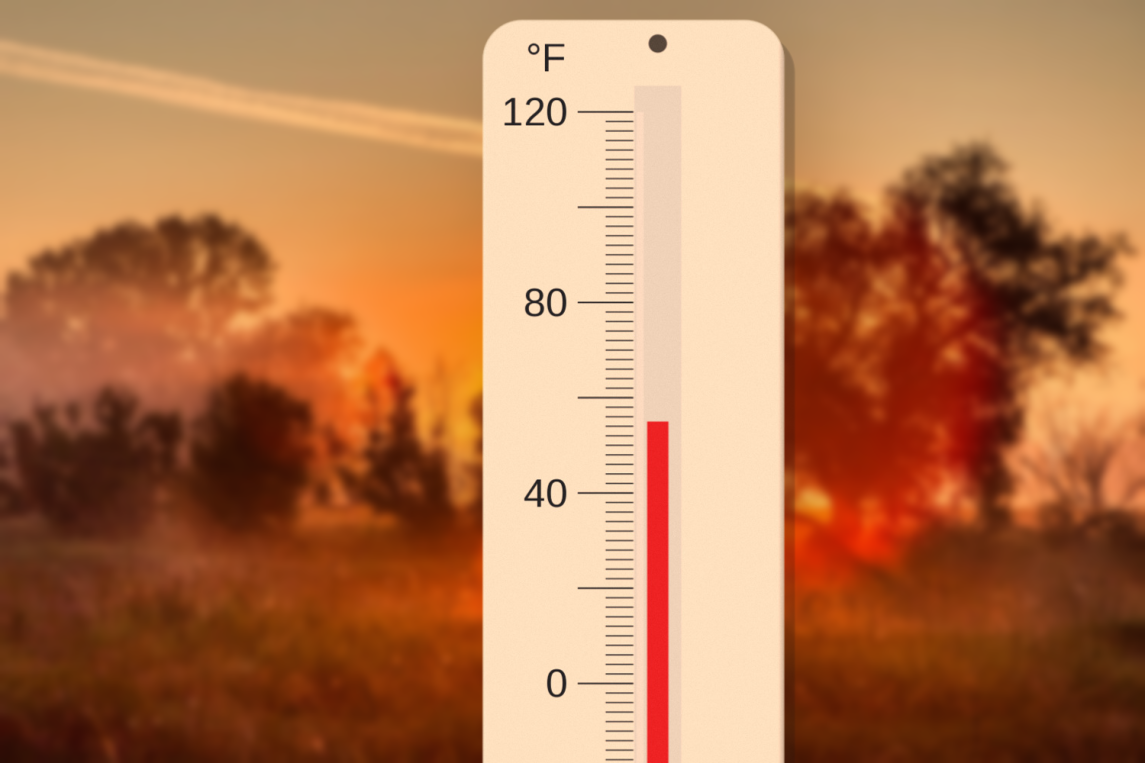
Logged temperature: 55 °F
